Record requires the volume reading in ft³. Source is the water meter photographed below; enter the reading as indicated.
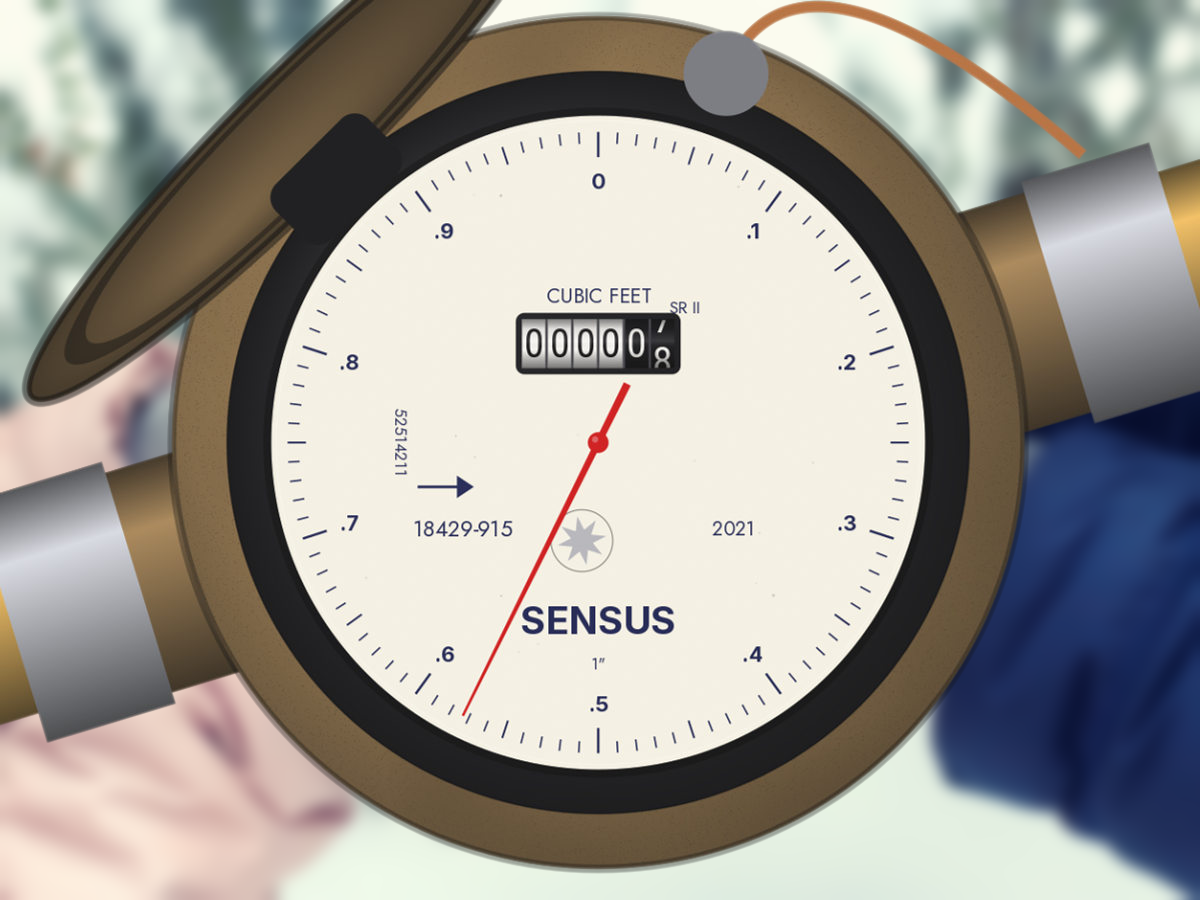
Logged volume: 7.57 ft³
